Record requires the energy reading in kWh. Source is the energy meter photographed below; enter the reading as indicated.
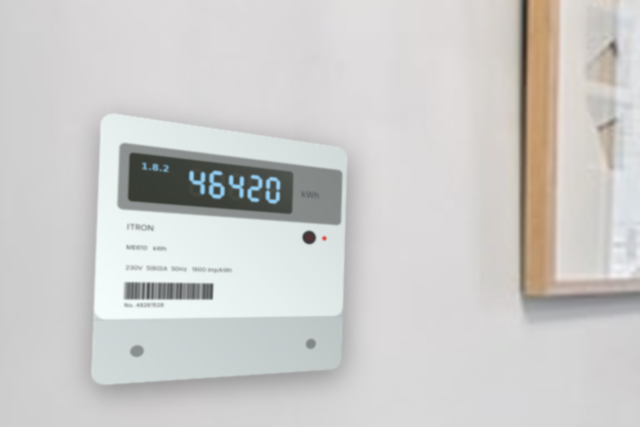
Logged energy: 46420 kWh
